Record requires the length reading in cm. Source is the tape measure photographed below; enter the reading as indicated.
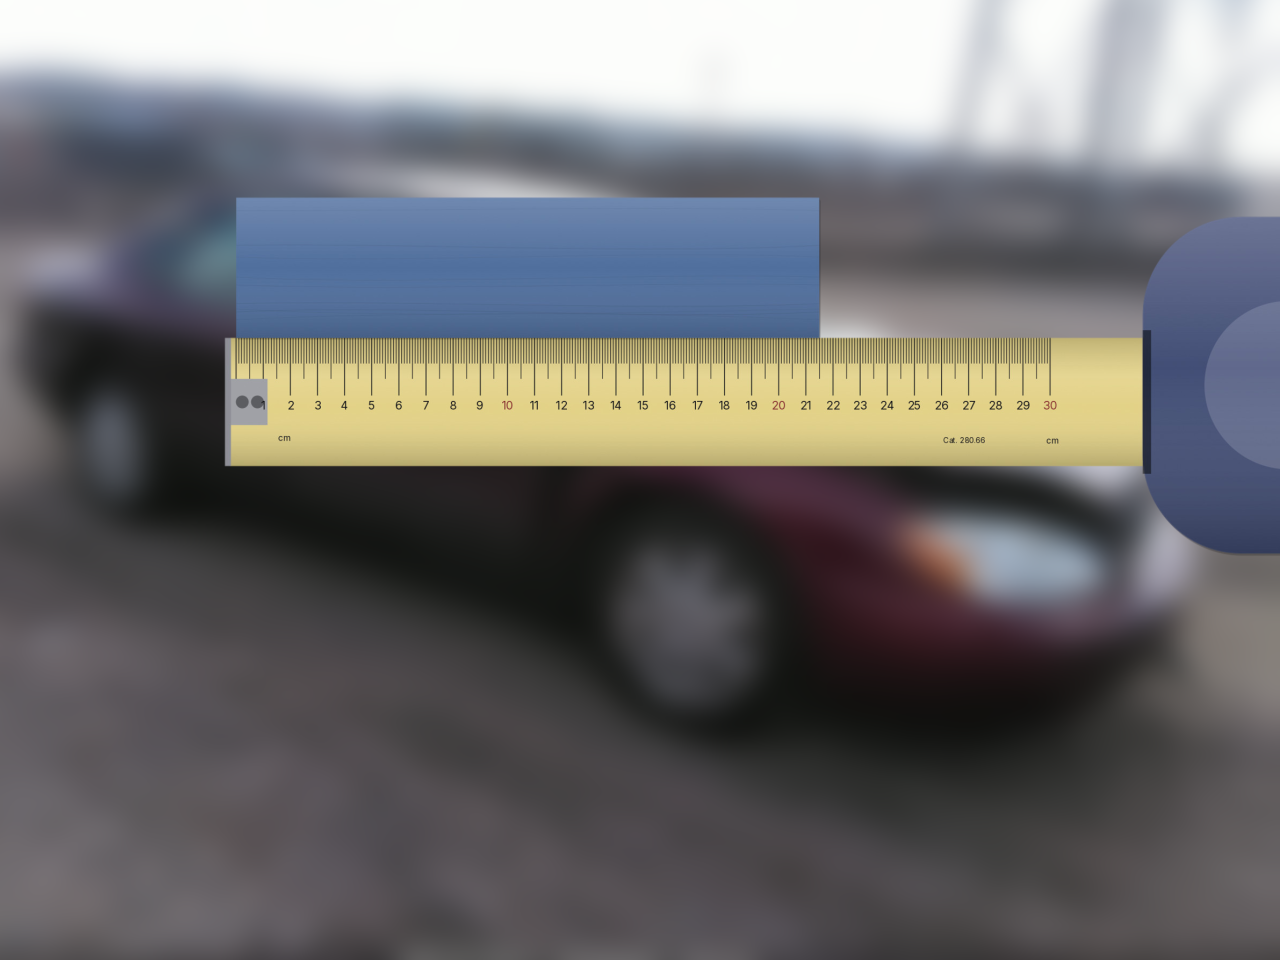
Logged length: 21.5 cm
